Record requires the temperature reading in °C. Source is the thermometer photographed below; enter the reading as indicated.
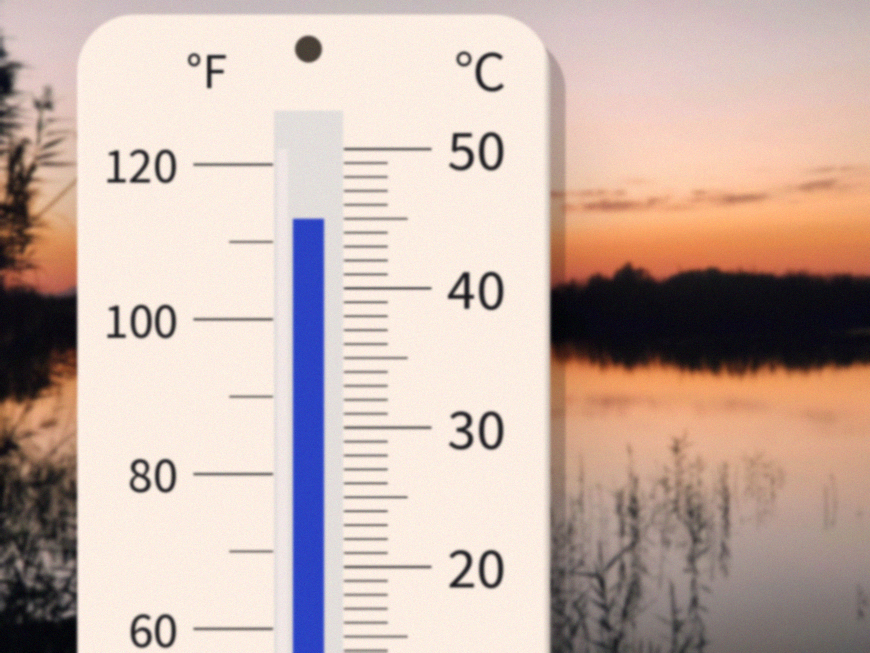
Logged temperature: 45 °C
